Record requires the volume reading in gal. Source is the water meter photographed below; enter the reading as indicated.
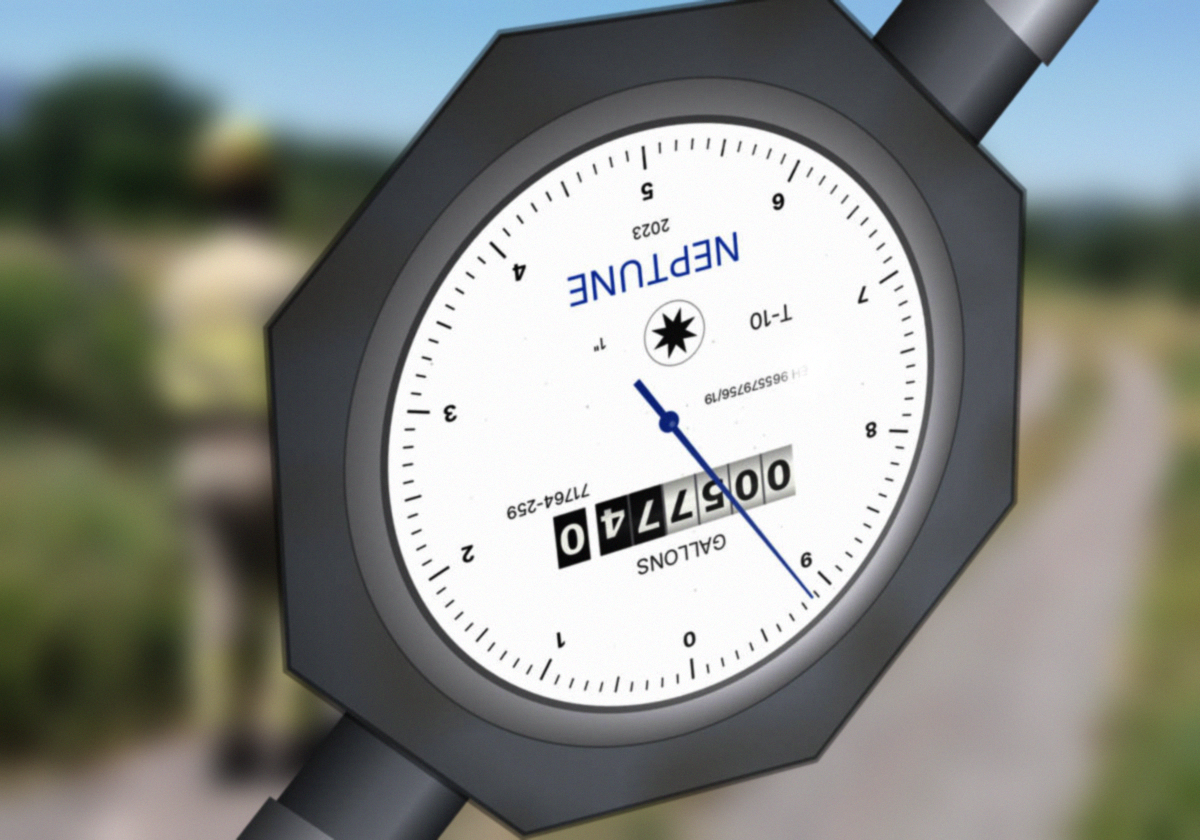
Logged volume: 57739.1 gal
